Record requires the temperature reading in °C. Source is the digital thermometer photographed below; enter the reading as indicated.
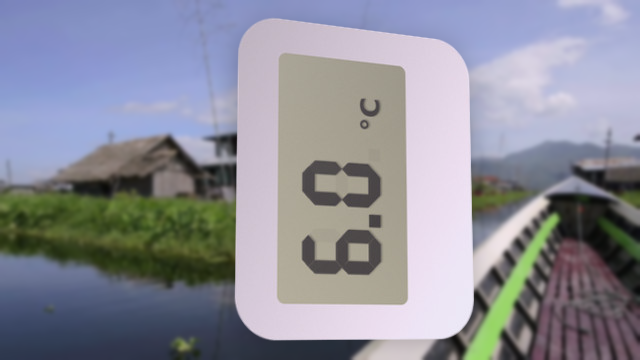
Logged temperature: 6.0 °C
